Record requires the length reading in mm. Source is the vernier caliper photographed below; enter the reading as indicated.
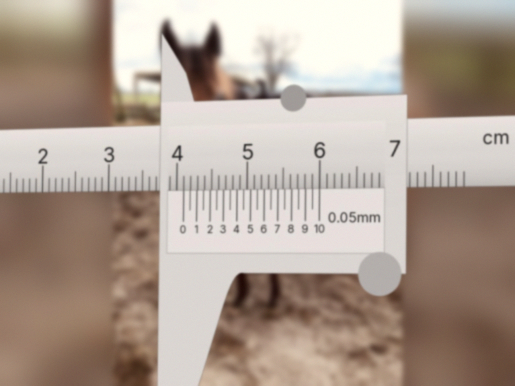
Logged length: 41.0 mm
